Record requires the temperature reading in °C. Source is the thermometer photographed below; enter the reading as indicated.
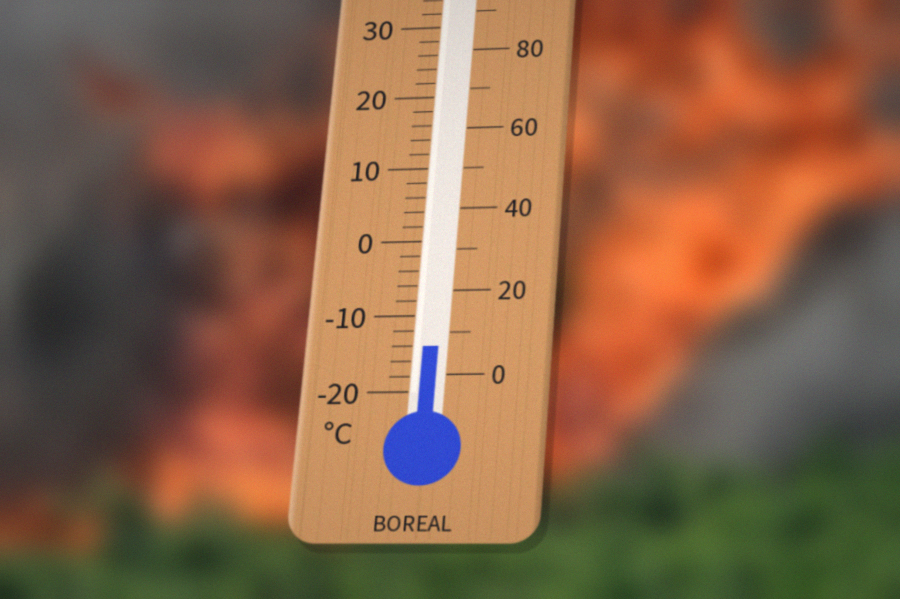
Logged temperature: -14 °C
